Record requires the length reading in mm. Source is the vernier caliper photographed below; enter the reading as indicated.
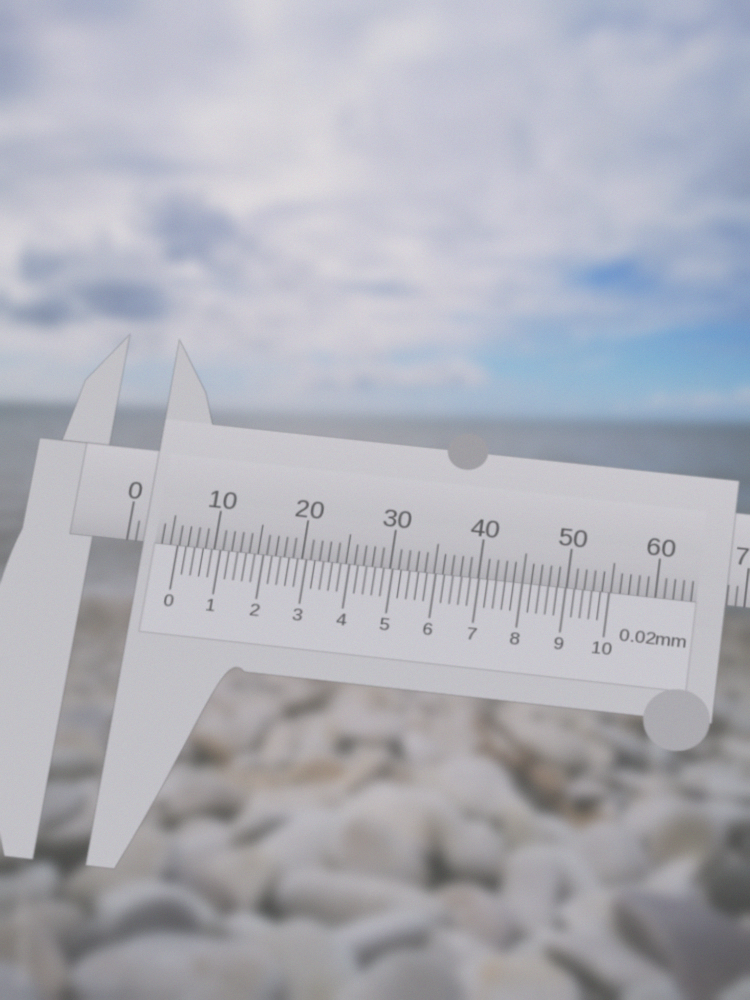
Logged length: 5.8 mm
